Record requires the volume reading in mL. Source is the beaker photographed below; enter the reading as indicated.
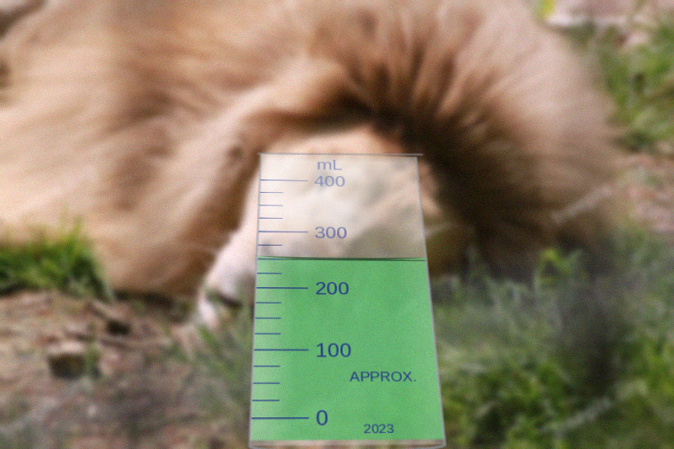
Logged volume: 250 mL
